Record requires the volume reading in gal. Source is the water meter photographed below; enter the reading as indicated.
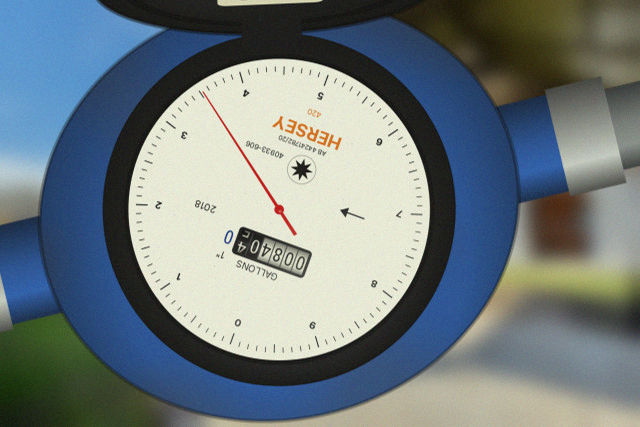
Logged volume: 84043.5 gal
